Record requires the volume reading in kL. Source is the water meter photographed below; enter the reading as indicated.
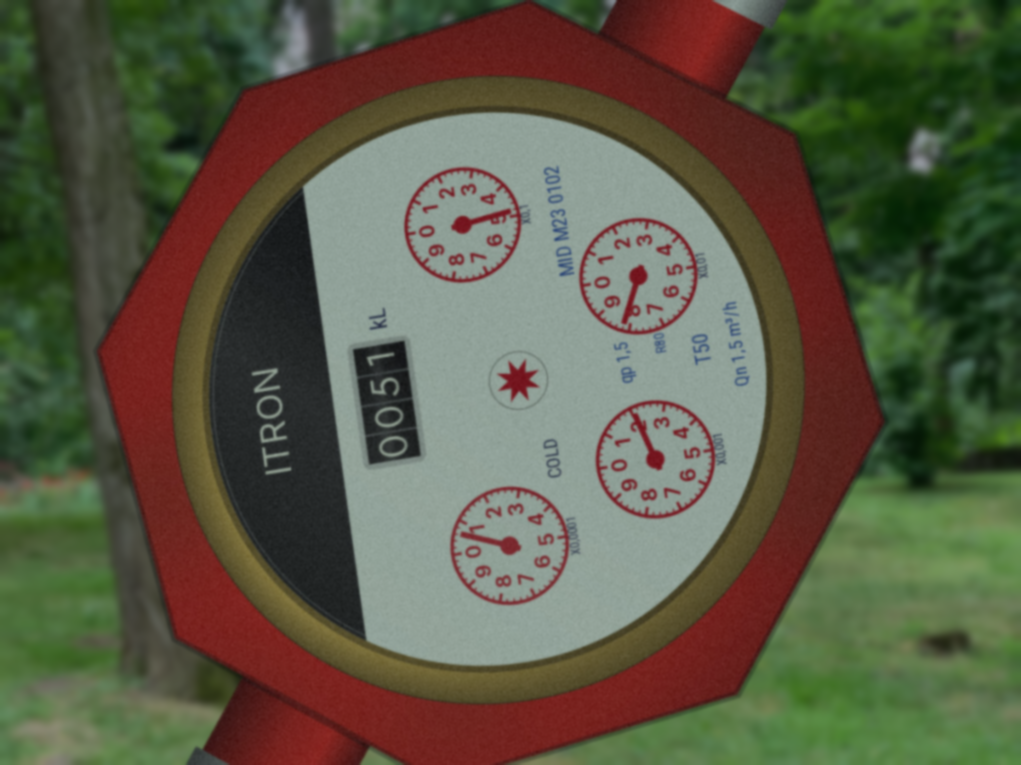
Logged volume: 51.4820 kL
